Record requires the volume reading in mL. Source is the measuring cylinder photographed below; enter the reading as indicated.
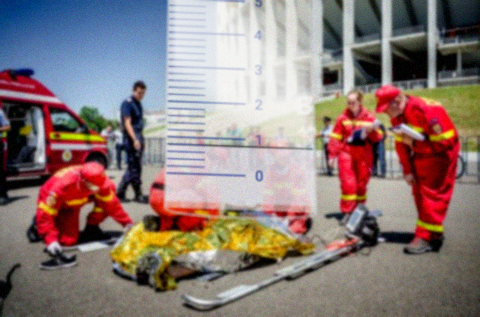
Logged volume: 0.8 mL
